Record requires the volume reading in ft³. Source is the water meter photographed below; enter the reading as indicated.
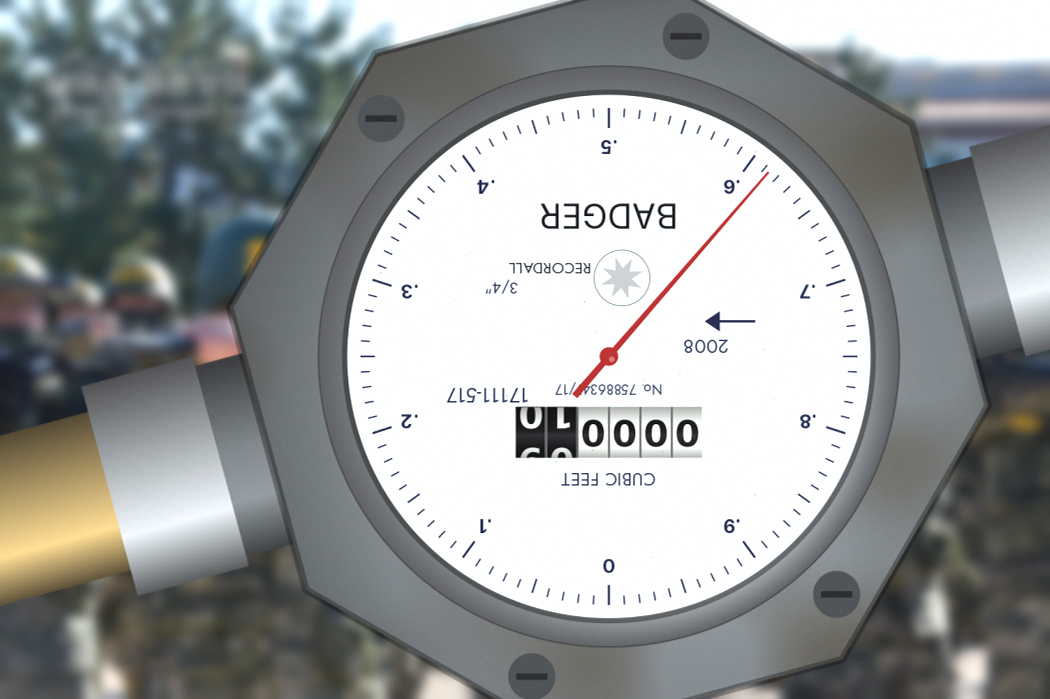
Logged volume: 9.61 ft³
